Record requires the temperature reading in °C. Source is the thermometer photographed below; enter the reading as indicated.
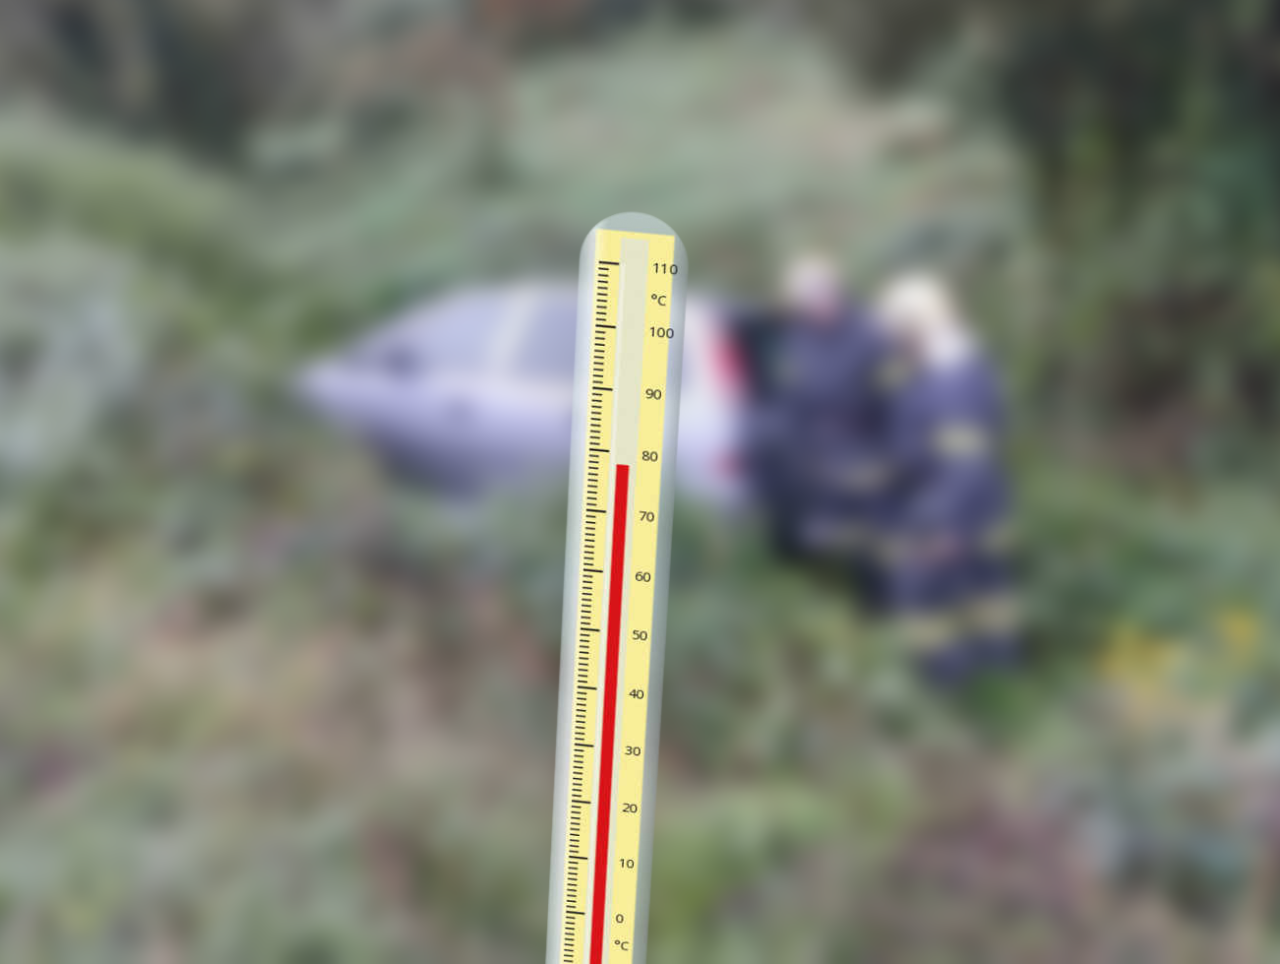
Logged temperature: 78 °C
